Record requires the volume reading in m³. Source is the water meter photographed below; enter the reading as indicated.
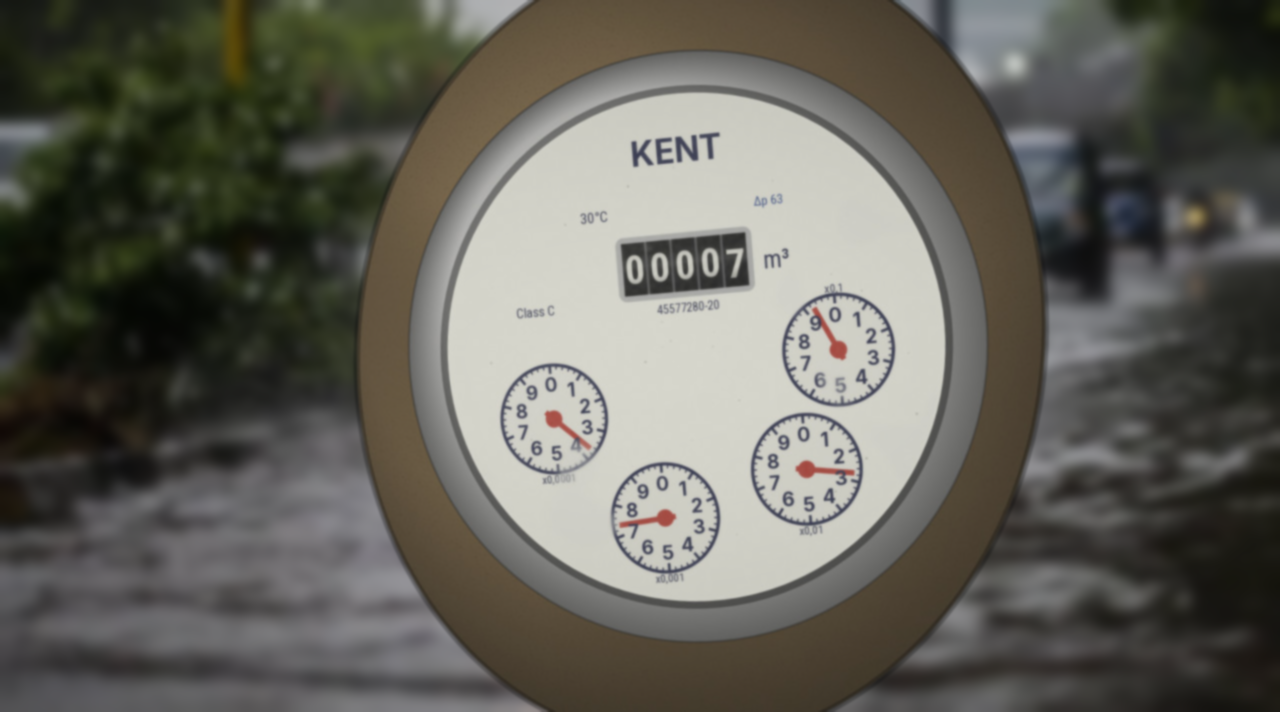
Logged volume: 6.9273 m³
